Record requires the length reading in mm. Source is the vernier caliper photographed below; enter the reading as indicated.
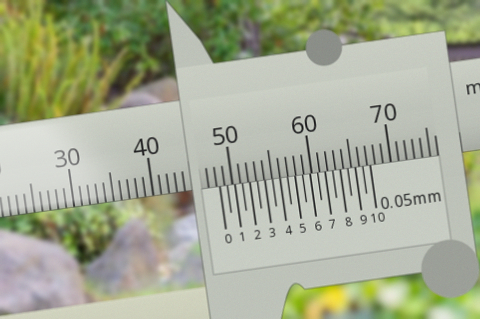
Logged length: 48.4 mm
